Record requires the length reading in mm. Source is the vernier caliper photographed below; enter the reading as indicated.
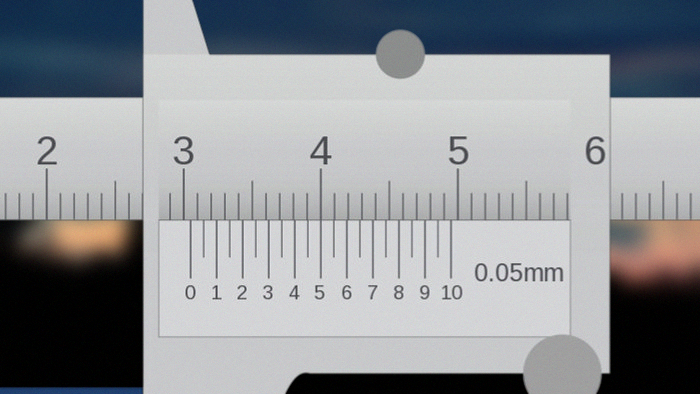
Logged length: 30.5 mm
